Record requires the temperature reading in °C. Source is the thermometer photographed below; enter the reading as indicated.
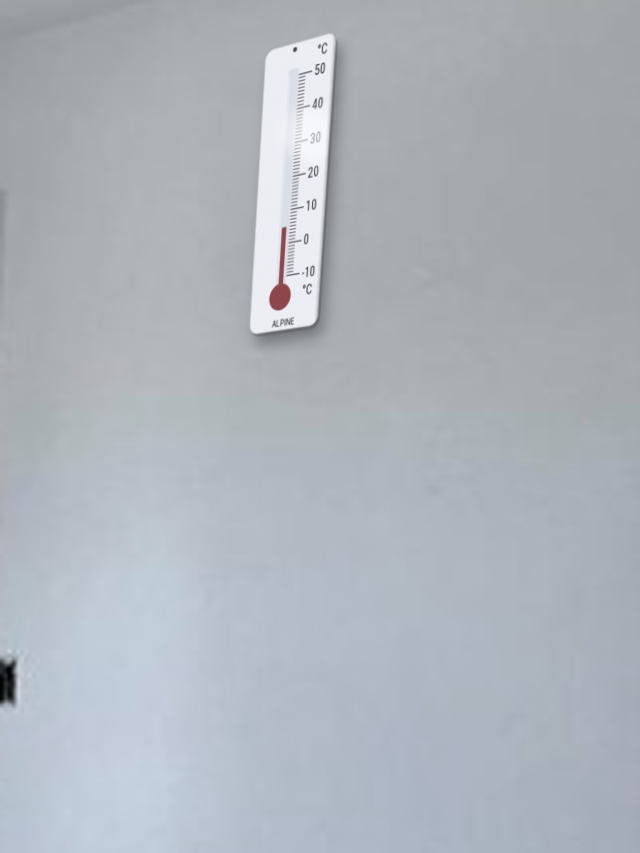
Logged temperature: 5 °C
